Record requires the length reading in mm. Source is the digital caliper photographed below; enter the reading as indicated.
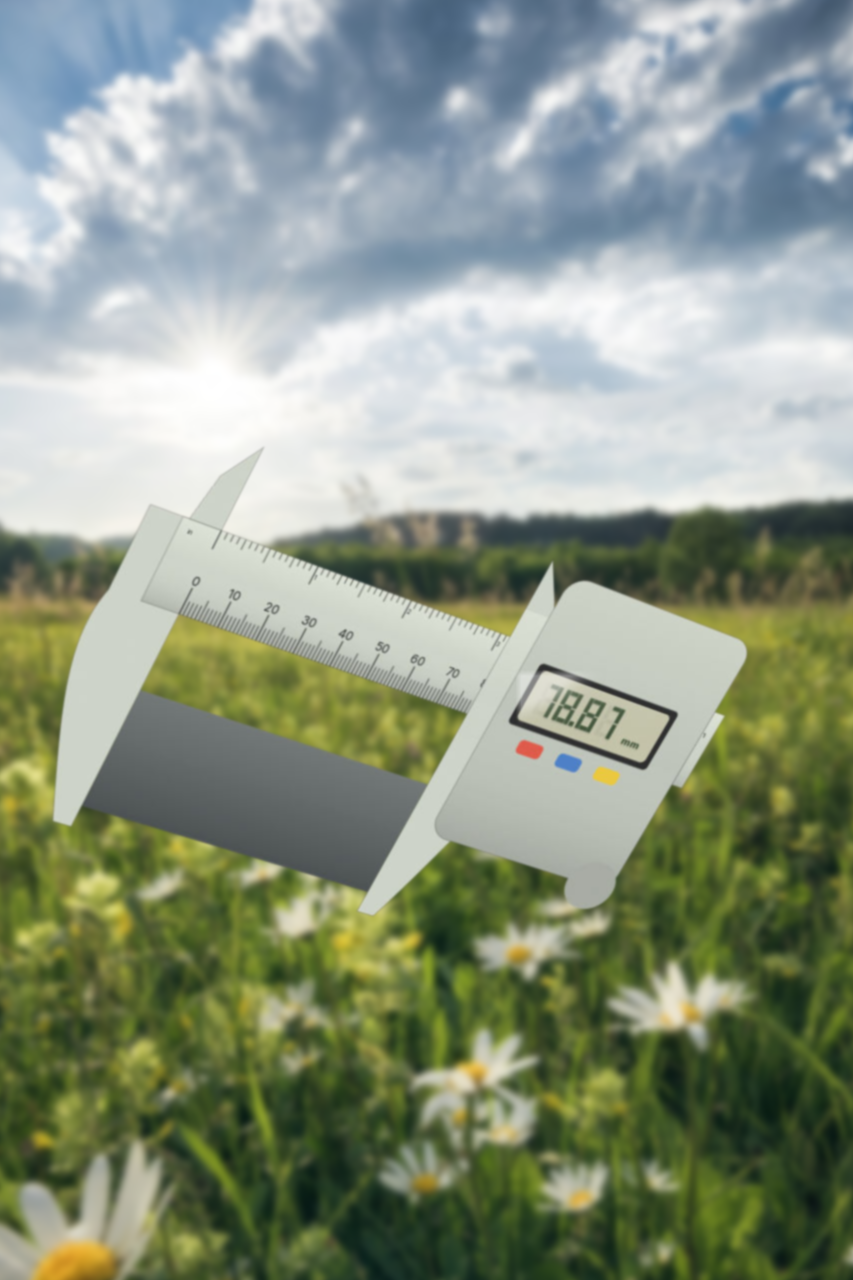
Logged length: 78.87 mm
